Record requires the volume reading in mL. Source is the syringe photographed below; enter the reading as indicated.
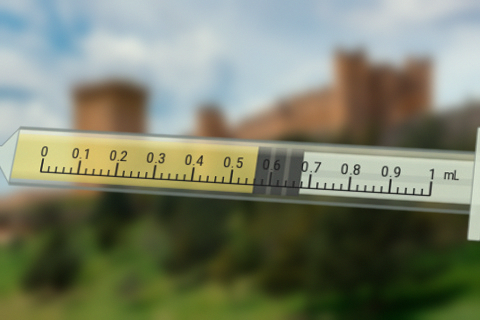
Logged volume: 0.56 mL
